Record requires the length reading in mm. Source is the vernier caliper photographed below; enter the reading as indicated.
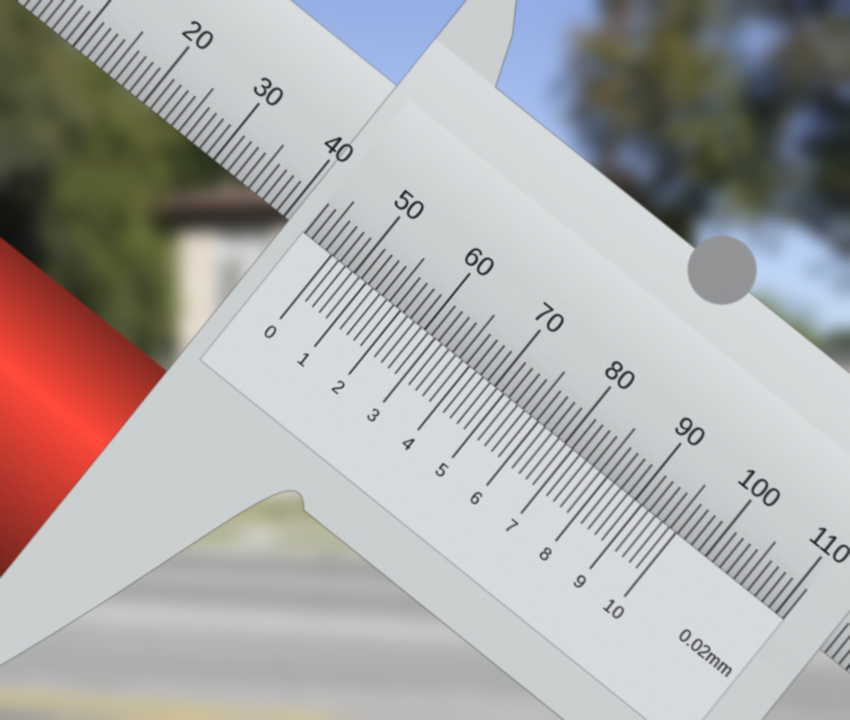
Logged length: 46.8 mm
